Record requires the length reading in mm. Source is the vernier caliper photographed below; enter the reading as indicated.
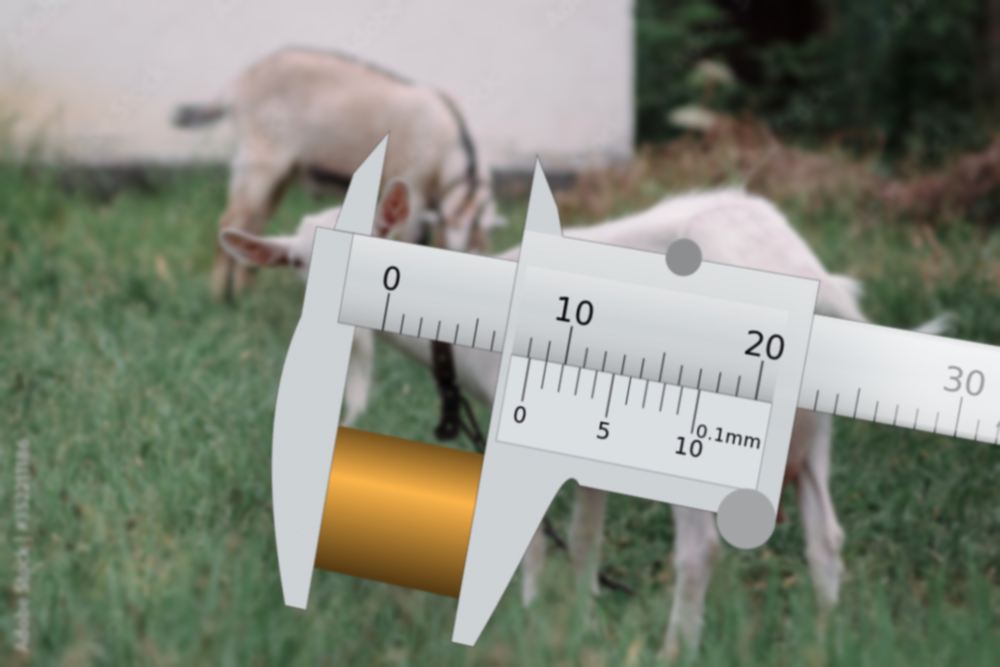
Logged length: 8.1 mm
